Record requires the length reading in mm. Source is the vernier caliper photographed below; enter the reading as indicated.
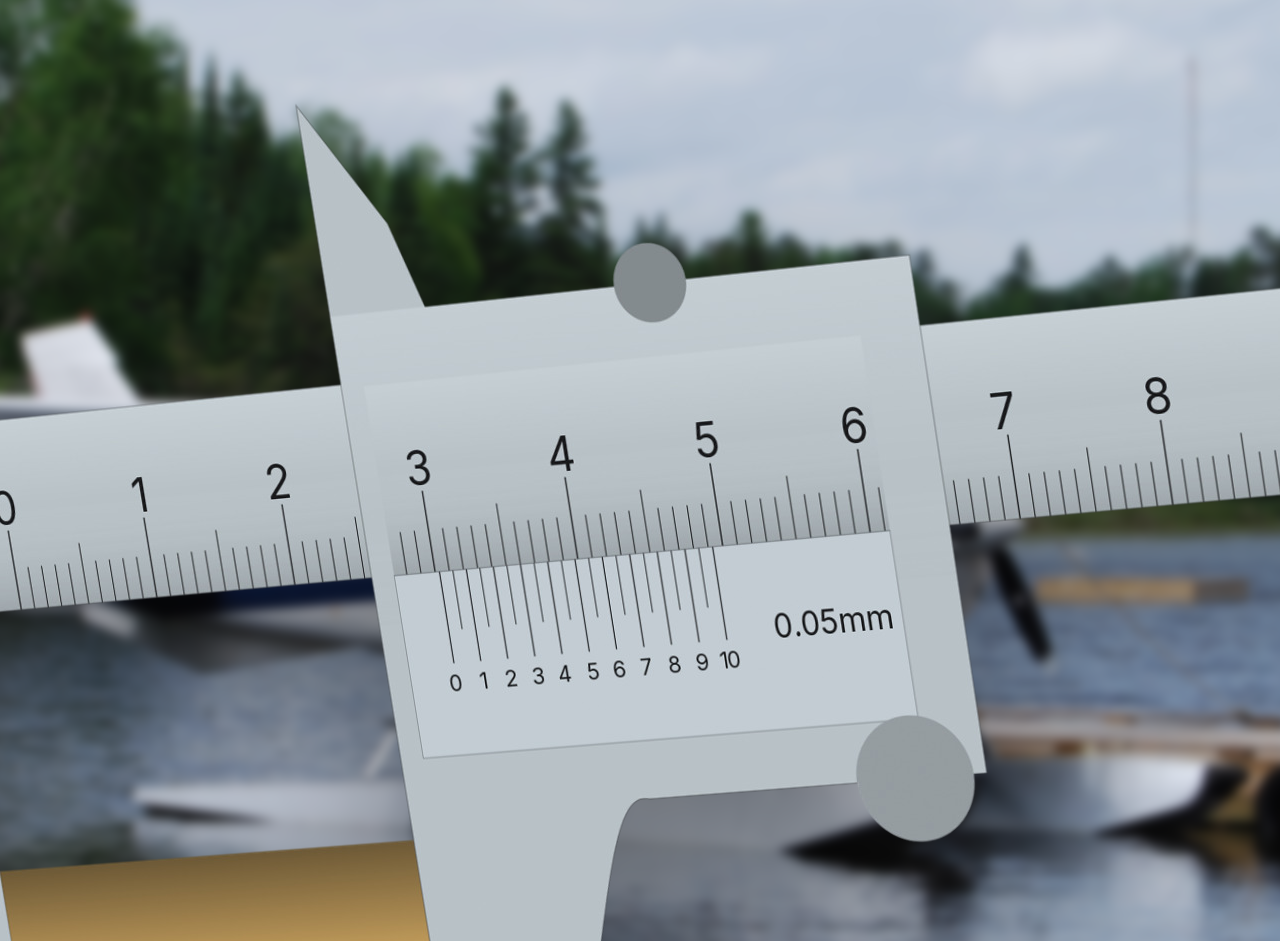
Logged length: 30.3 mm
